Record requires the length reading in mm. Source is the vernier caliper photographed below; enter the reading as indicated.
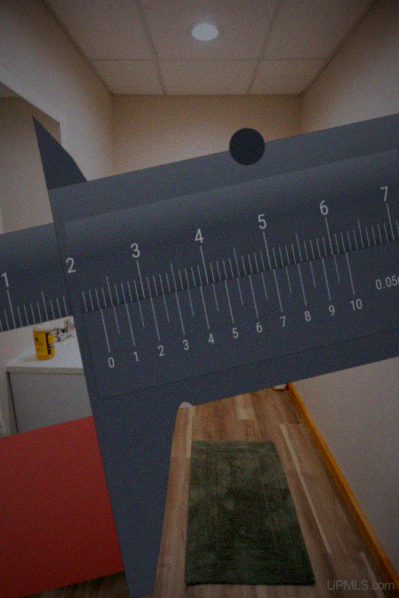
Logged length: 23.2 mm
